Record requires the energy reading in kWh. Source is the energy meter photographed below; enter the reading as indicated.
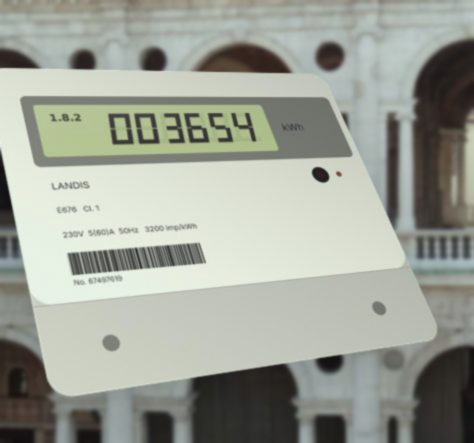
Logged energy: 3654 kWh
